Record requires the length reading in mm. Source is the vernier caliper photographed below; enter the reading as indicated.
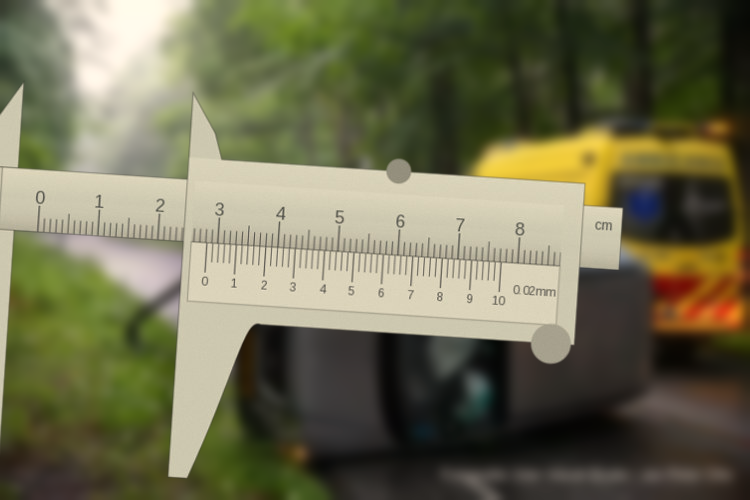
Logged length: 28.2 mm
